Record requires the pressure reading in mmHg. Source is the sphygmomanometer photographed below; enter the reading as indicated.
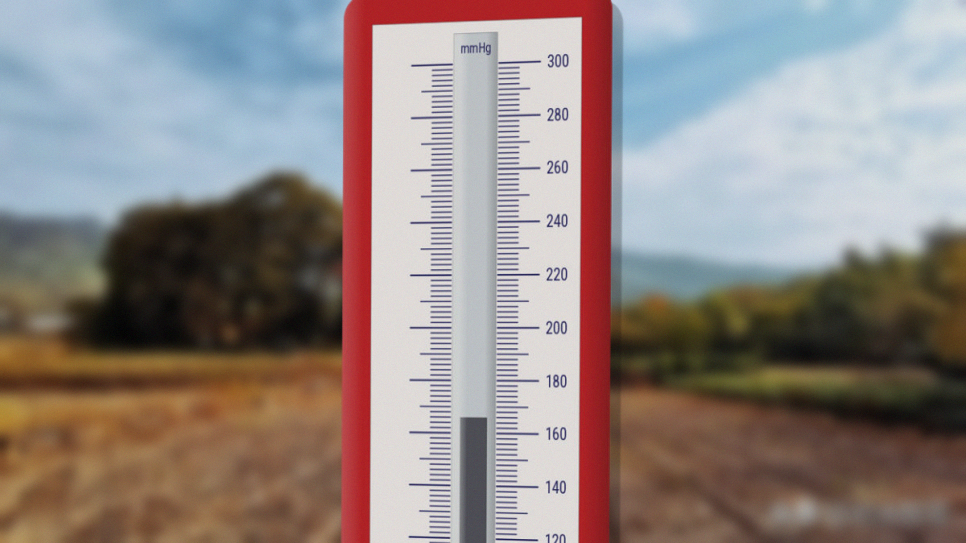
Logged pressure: 166 mmHg
